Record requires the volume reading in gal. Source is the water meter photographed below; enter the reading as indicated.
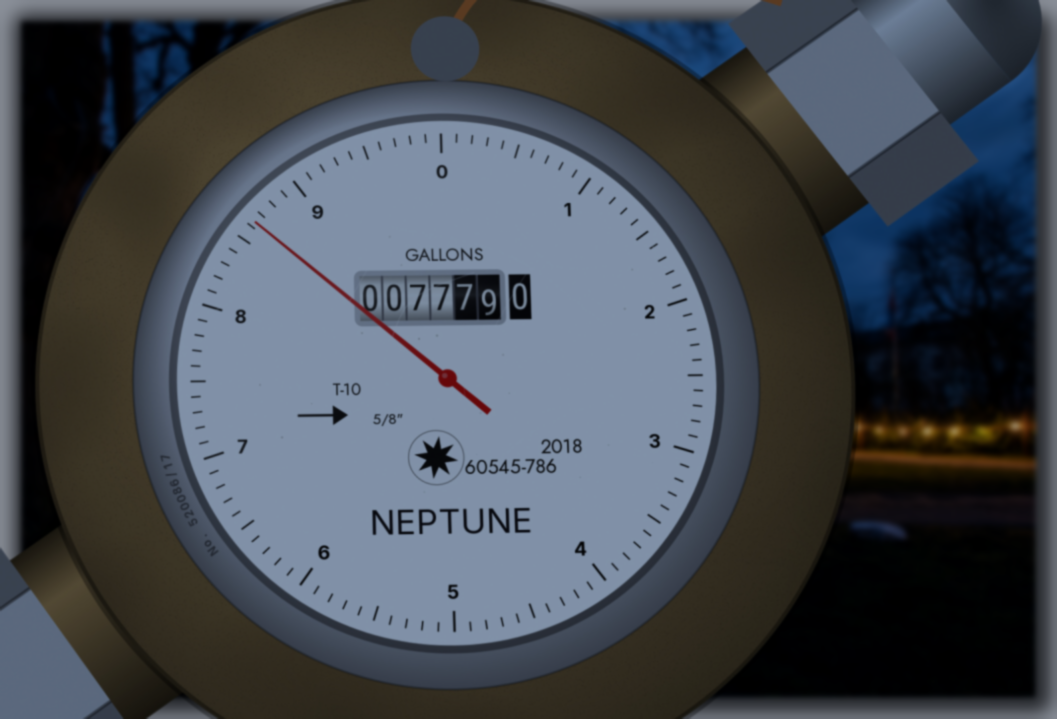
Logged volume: 77788.6 gal
